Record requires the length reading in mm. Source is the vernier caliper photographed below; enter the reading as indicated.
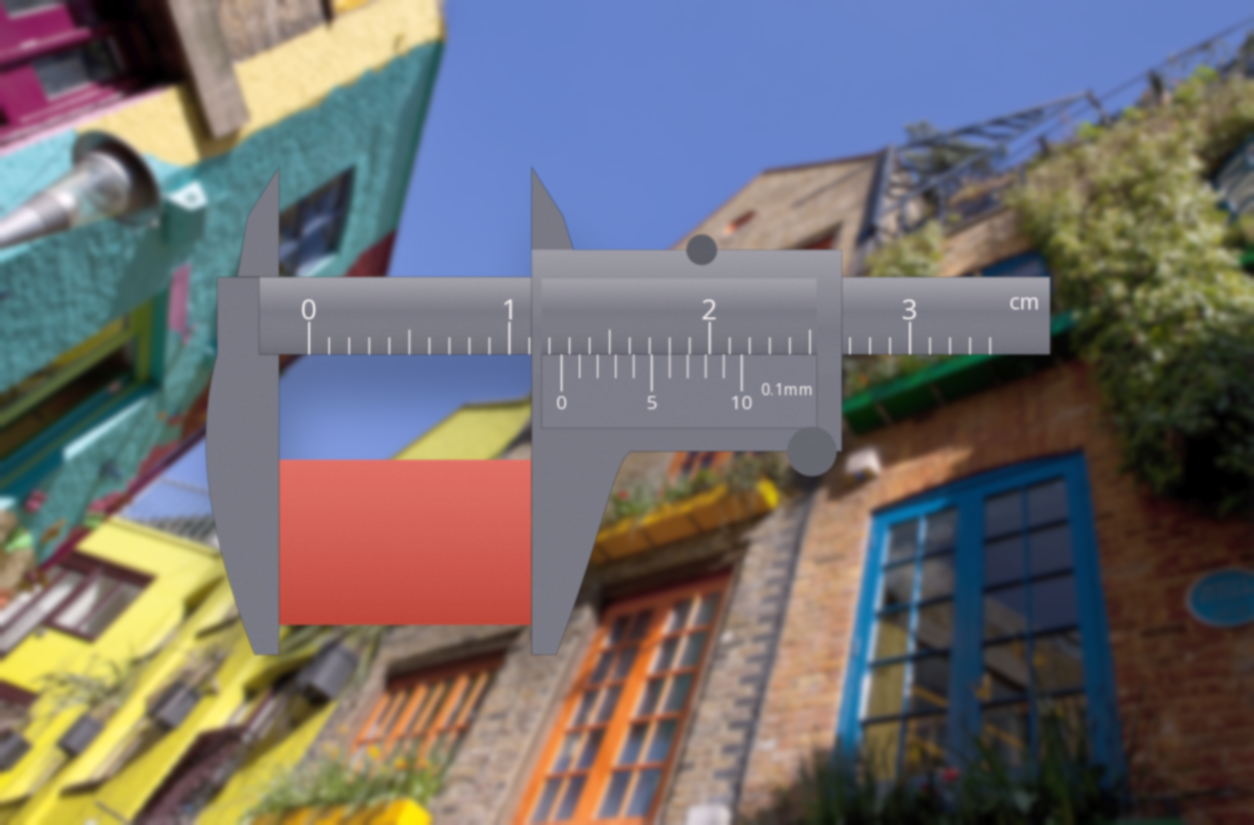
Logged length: 12.6 mm
